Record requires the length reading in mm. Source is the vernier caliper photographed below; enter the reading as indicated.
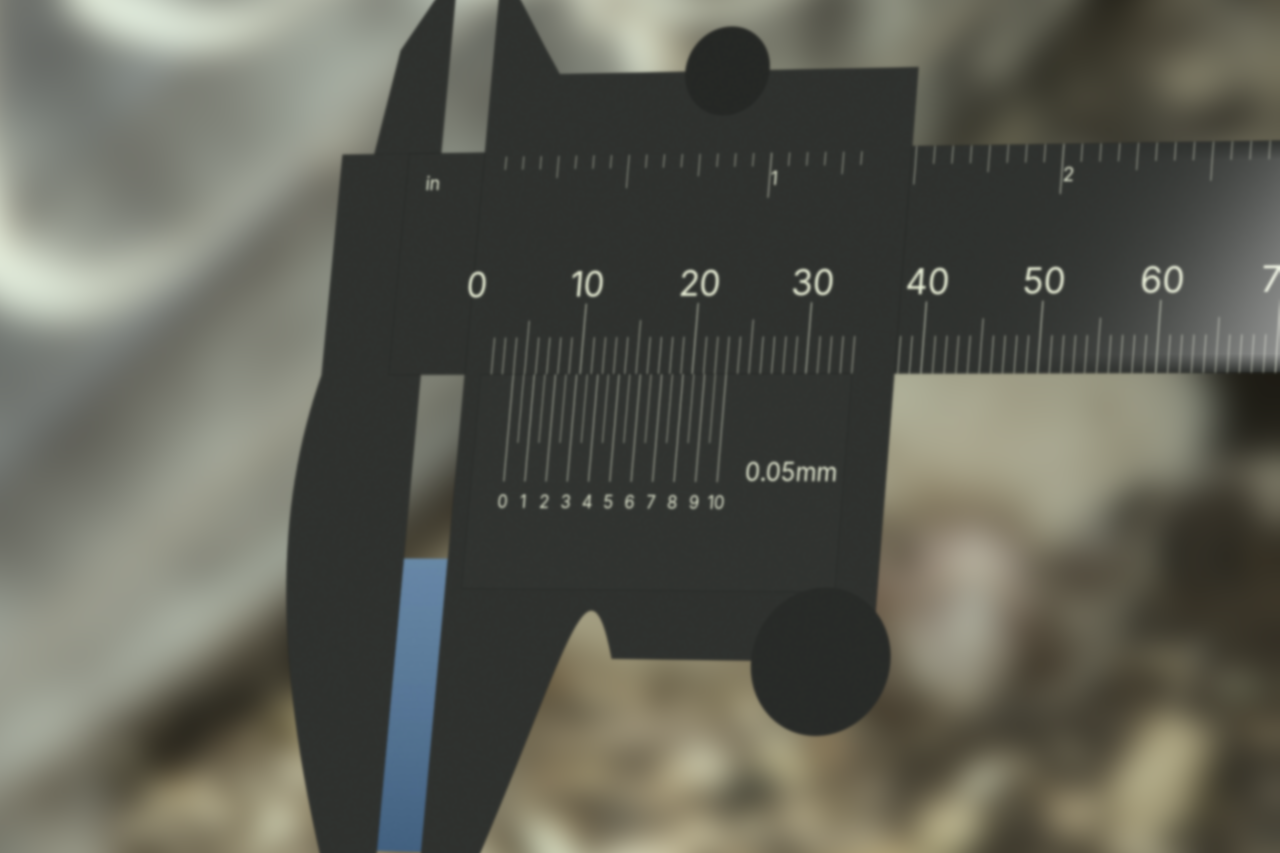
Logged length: 4.0 mm
